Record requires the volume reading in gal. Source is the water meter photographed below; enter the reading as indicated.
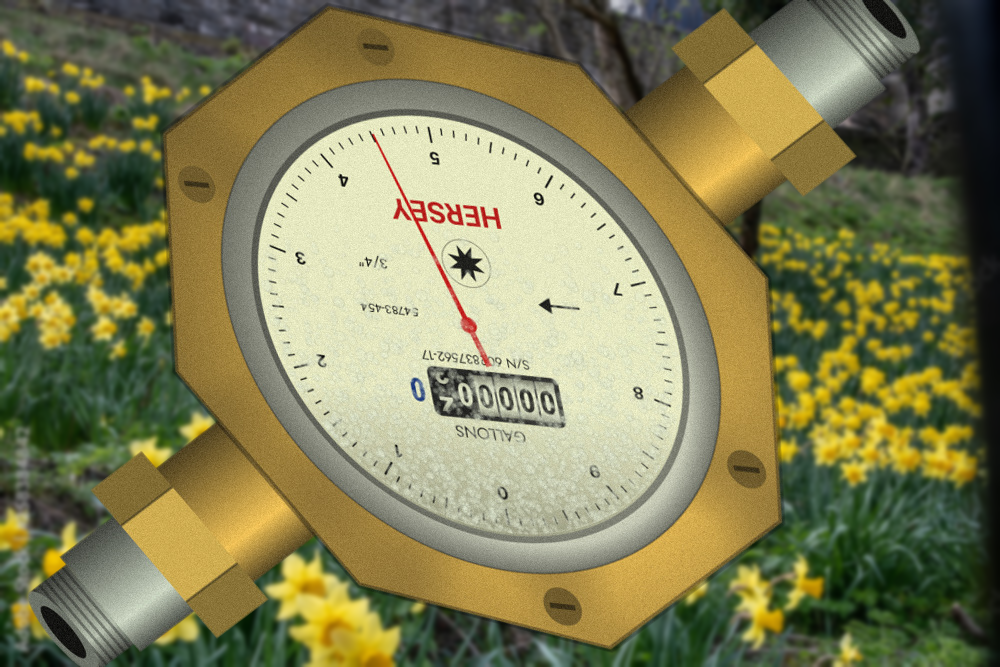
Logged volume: 24.5 gal
